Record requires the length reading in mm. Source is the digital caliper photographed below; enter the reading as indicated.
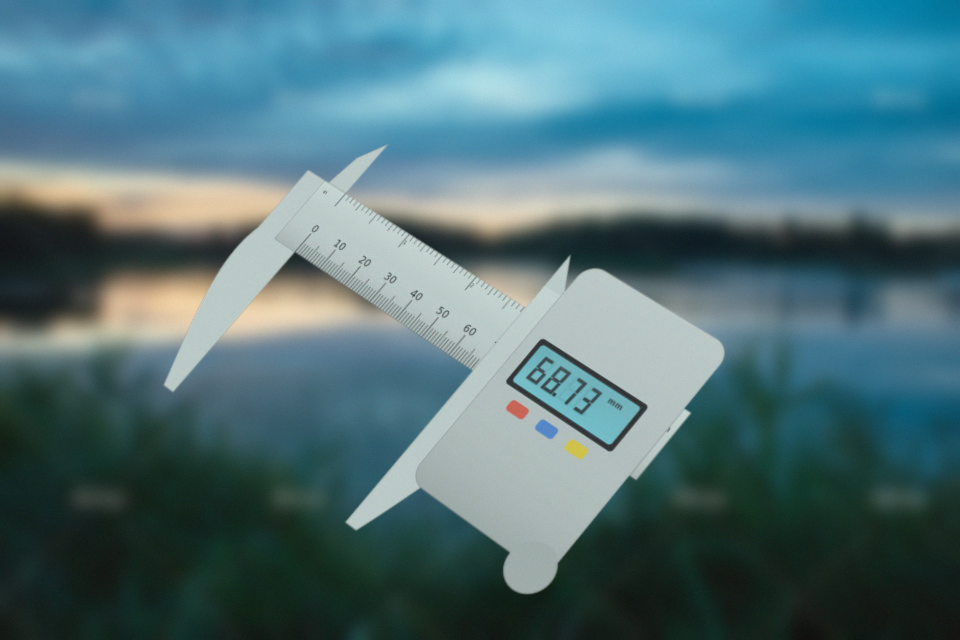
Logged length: 68.73 mm
